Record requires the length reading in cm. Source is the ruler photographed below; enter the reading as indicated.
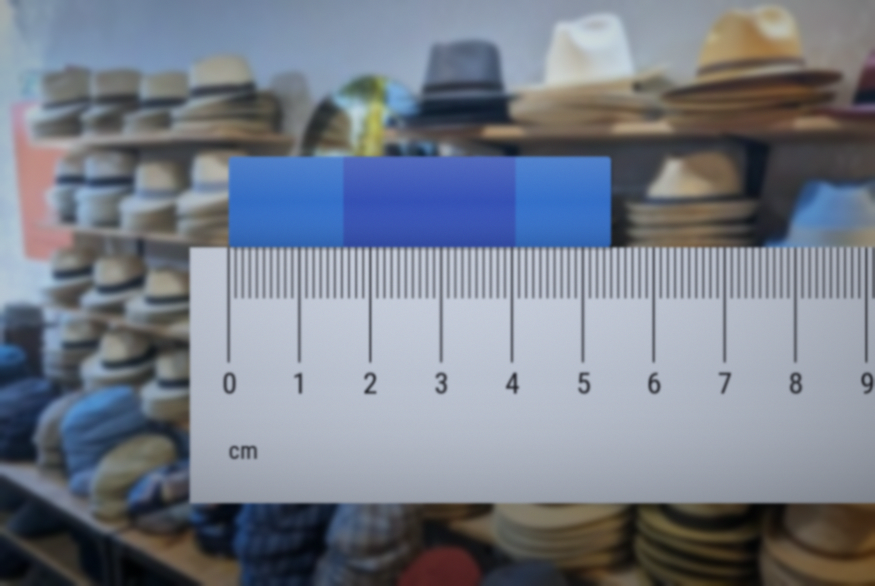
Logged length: 5.4 cm
